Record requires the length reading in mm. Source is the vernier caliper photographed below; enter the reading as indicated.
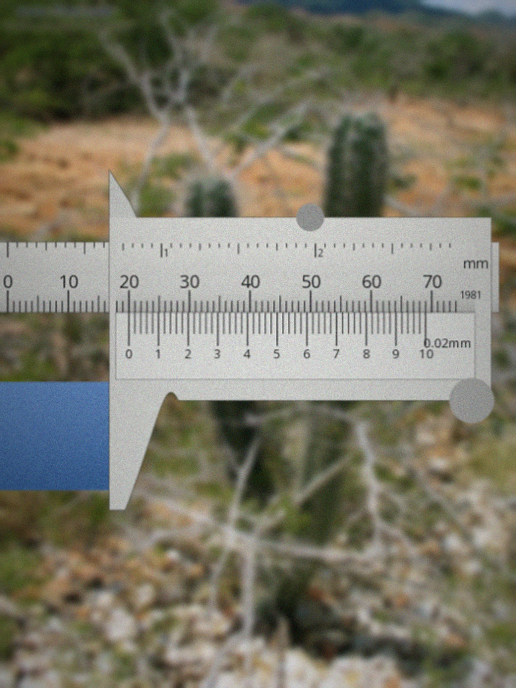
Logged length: 20.0 mm
